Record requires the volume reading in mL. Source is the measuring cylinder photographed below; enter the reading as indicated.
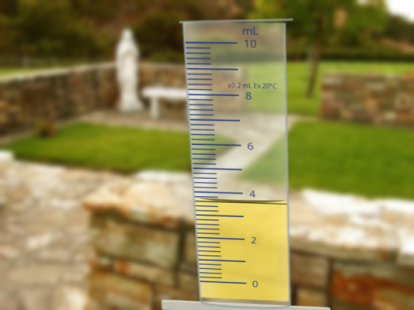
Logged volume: 3.6 mL
